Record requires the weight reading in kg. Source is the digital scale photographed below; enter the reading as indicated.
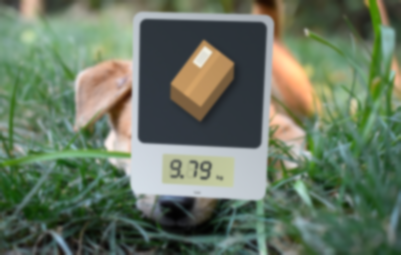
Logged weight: 9.79 kg
